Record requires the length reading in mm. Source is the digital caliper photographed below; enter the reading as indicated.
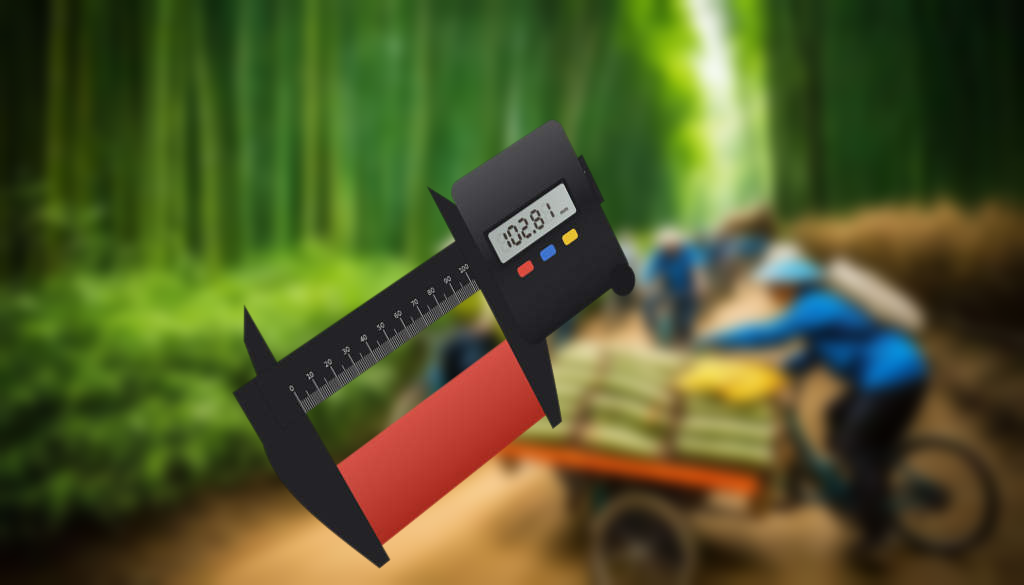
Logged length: 102.81 mm
